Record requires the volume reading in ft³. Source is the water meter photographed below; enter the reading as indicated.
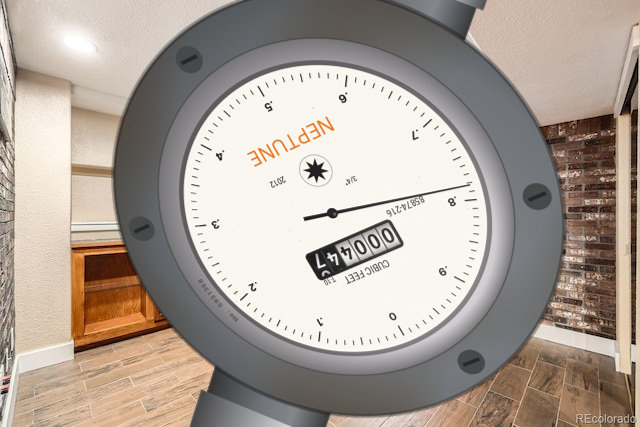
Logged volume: 446.78 ft³
